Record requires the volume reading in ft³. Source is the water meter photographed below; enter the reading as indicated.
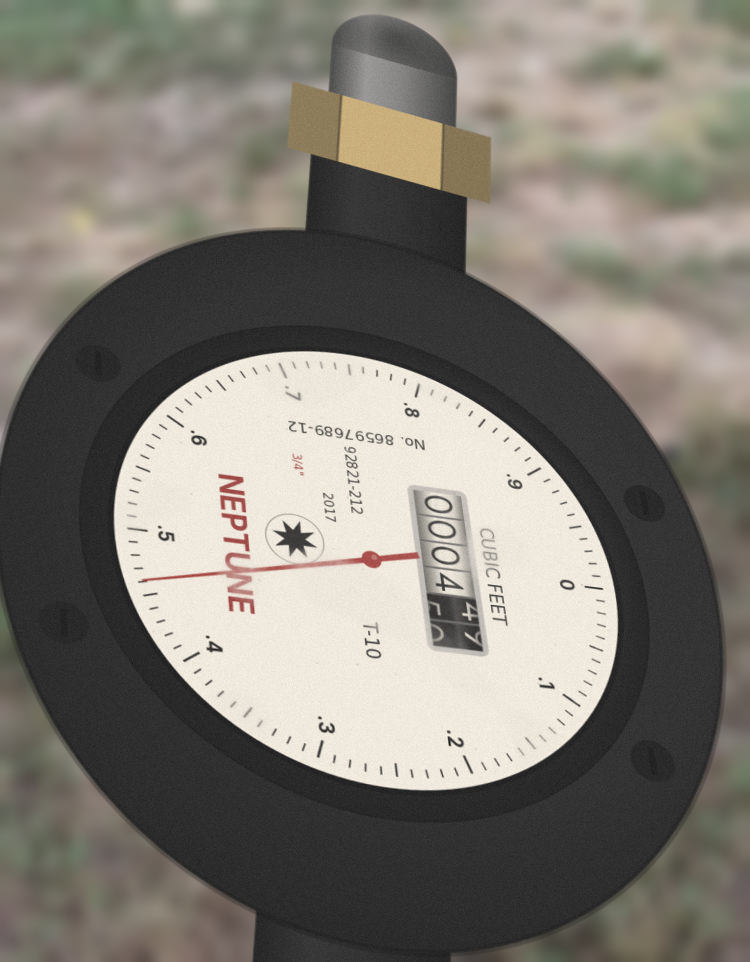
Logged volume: 449.46 ft³
